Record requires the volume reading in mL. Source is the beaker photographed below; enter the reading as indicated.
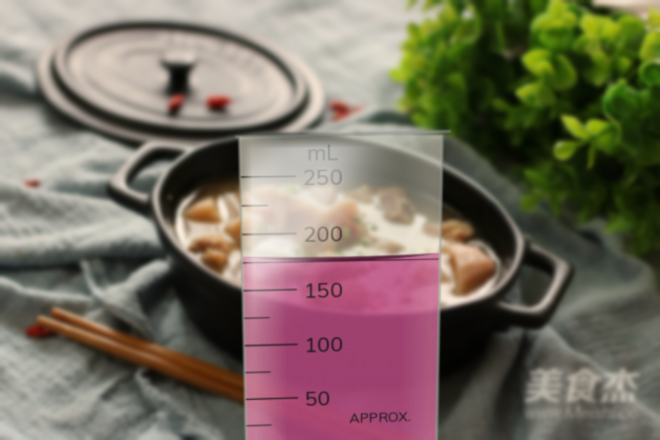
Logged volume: 175 mL
